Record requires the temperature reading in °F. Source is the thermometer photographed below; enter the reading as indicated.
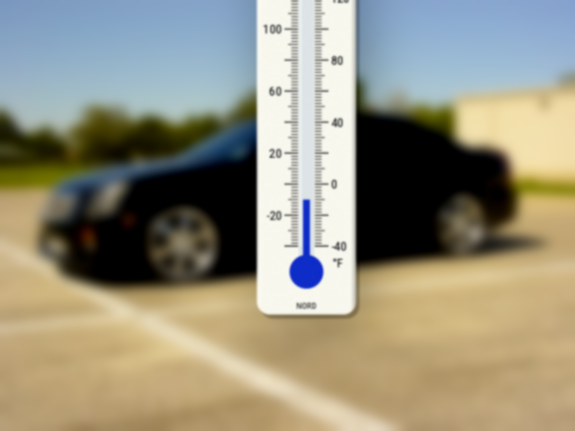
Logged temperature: -10 °F
